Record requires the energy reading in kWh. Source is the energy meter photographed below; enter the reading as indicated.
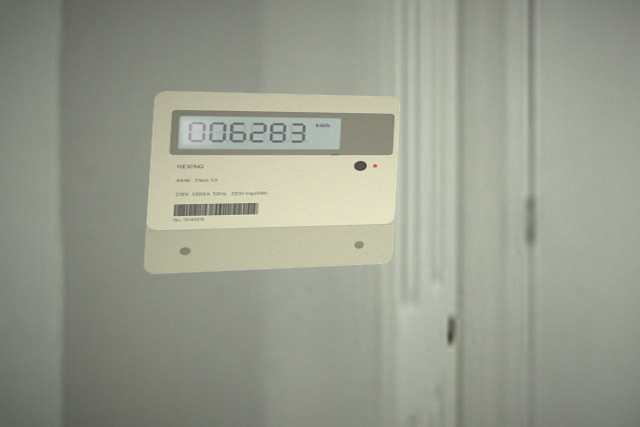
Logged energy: 6283 kWh
